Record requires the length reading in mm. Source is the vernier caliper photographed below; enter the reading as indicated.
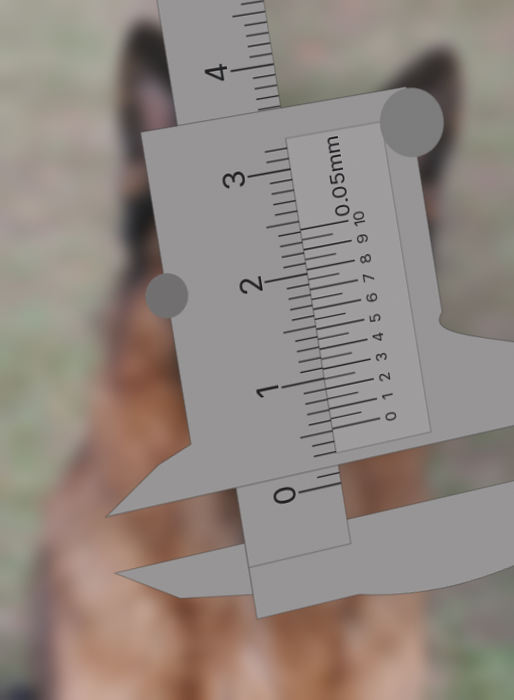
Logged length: 5.2 mm
